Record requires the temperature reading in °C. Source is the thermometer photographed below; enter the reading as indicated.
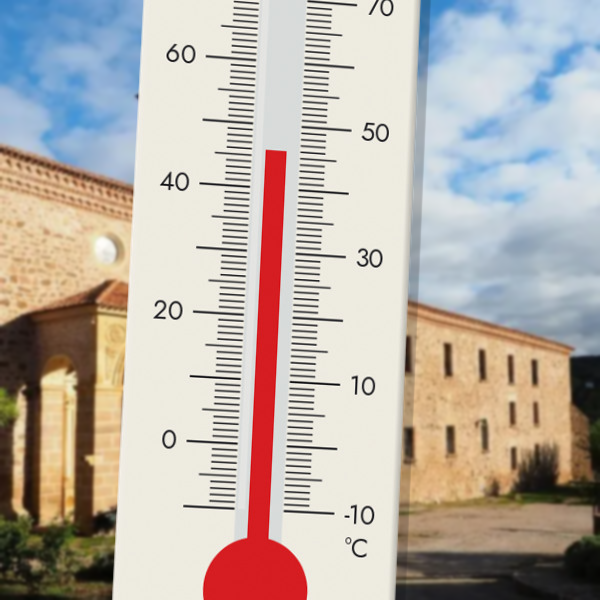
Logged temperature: 46 °C
